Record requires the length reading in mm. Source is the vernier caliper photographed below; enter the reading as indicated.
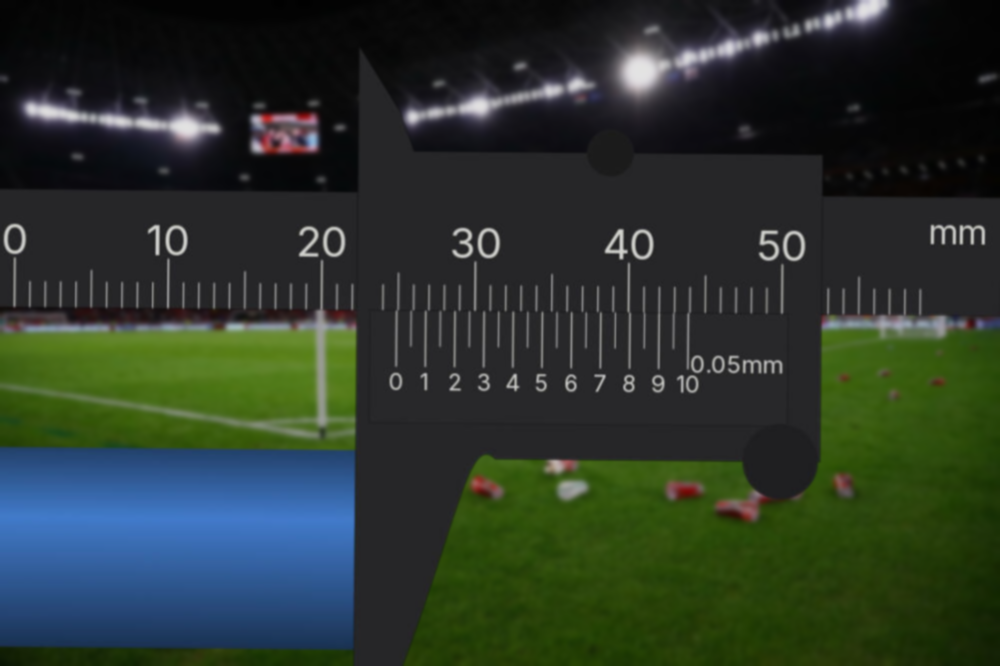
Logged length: 24.9 mm
